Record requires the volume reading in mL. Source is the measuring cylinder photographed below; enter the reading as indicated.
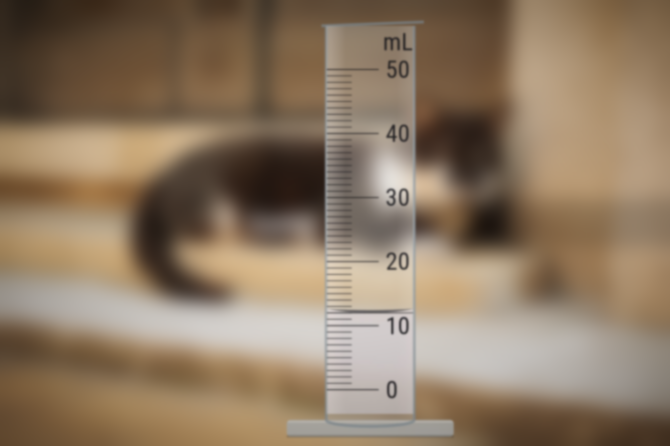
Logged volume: 12 mL
